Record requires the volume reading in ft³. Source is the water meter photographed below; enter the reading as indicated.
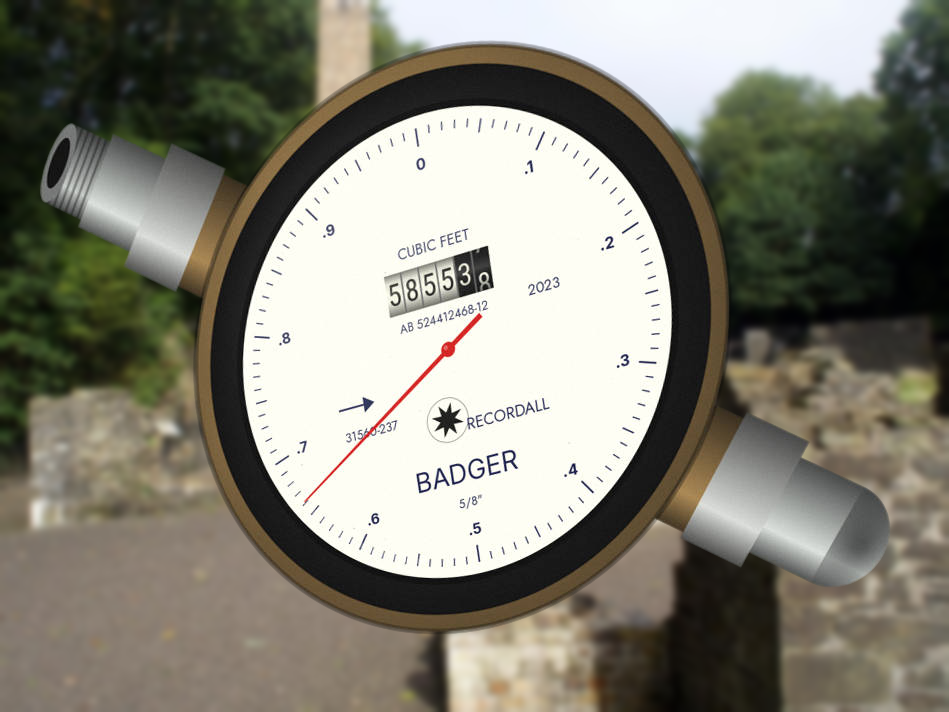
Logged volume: 585537.66 ft³
